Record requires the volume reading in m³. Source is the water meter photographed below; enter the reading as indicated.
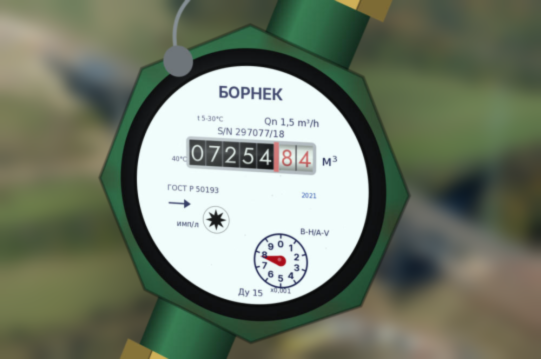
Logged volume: 7254.847 m³
